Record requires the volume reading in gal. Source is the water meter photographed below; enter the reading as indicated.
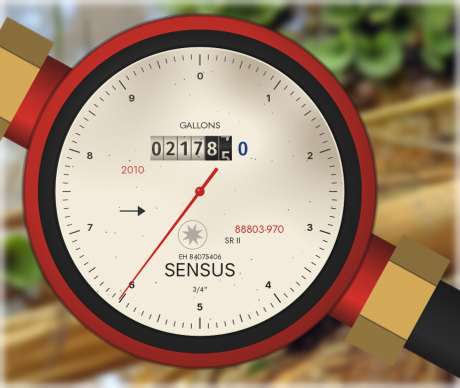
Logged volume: 217846.0 gal
